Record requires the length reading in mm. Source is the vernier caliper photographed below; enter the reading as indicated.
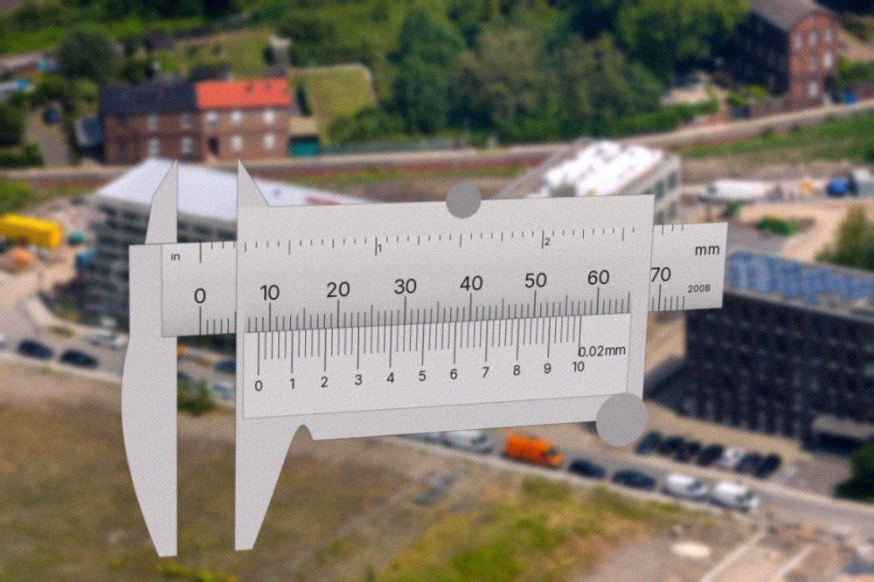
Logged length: 8.4 mm
